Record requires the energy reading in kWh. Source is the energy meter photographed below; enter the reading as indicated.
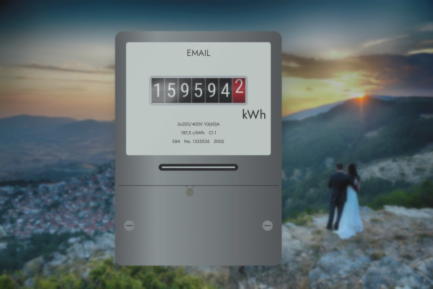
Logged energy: 159594.2 kWh
